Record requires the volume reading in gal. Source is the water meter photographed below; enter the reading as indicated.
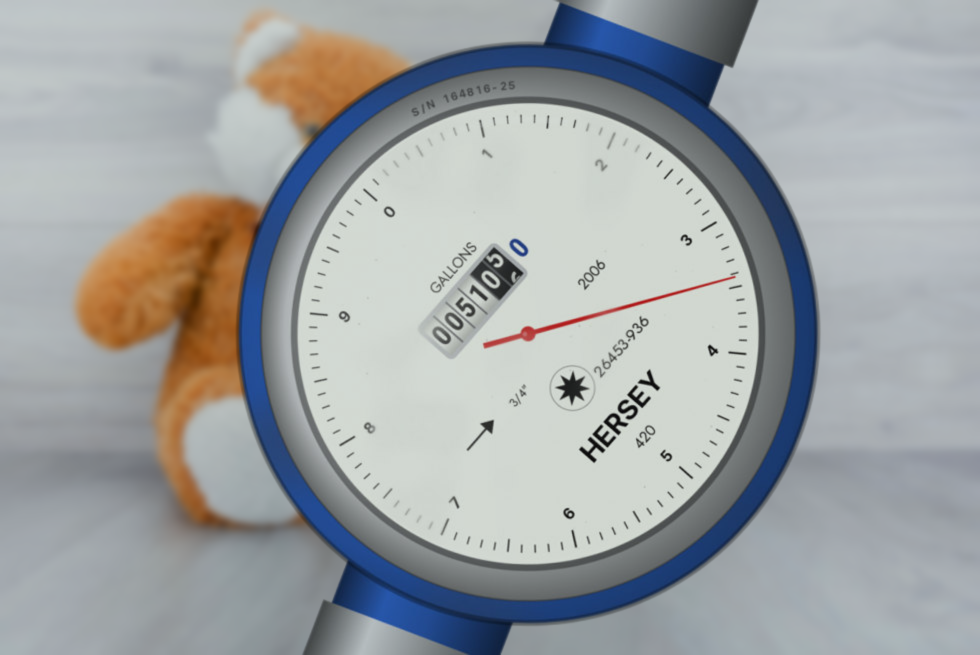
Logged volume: 51053.4 gal
